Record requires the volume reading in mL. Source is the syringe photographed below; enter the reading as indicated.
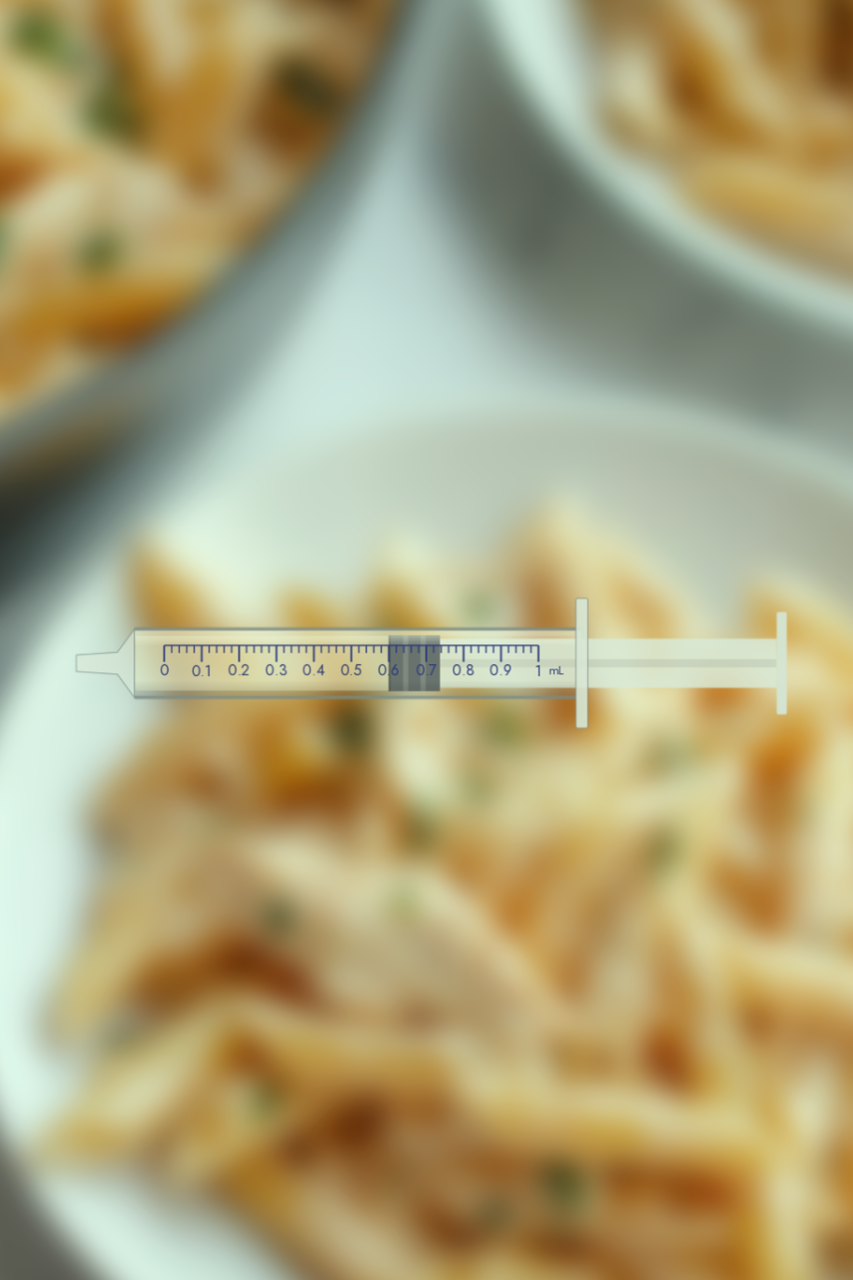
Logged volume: 0.6 mL
